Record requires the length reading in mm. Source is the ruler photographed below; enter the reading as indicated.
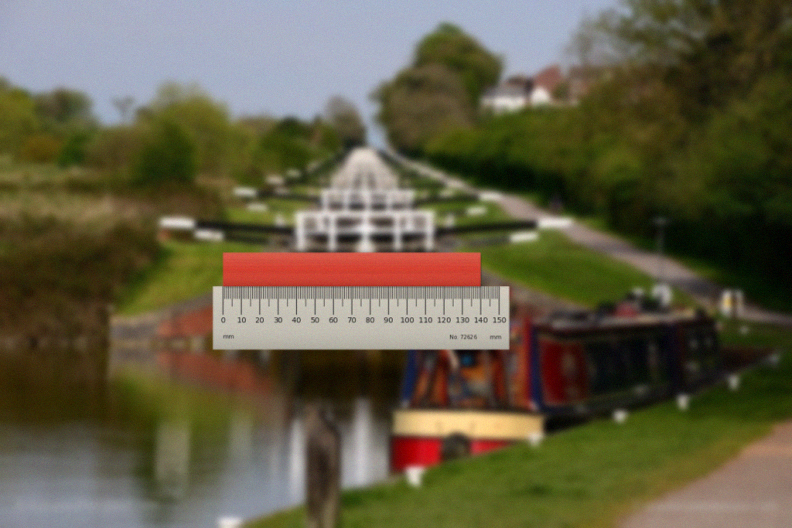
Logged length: 140 mm
